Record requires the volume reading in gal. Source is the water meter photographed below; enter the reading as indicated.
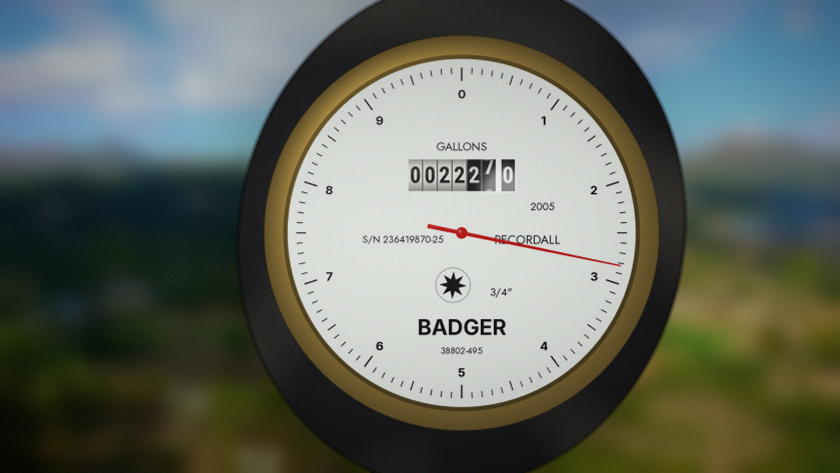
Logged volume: 22272.8 gal
